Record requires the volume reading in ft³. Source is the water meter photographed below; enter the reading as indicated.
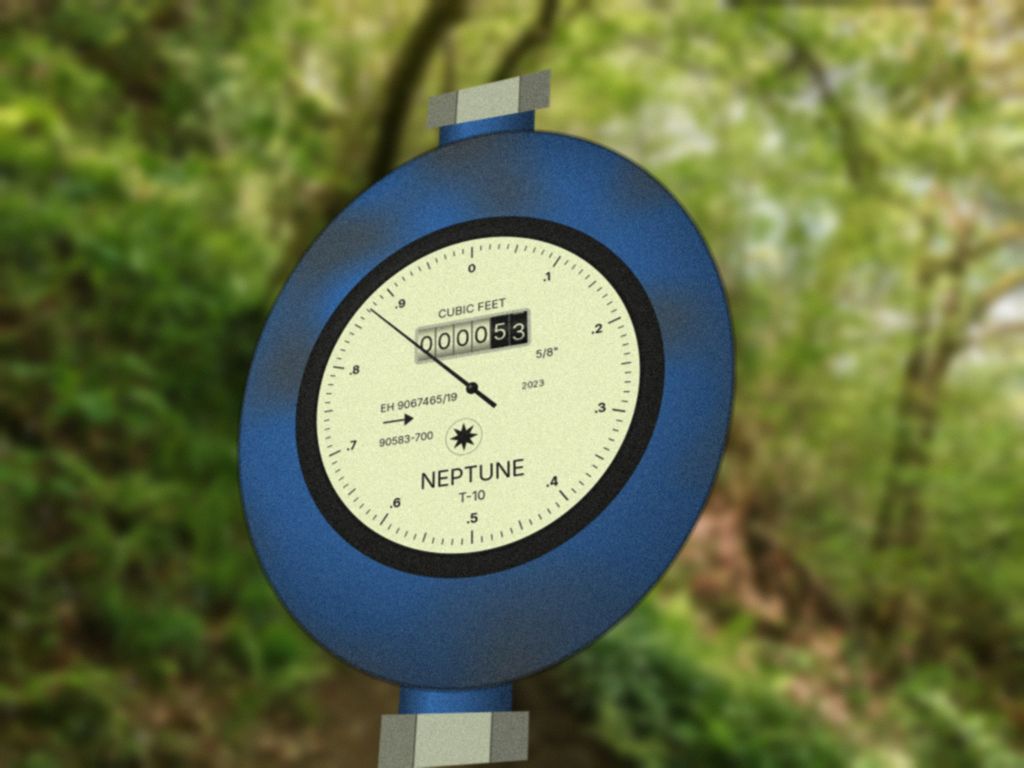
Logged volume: 52.87 ft³
